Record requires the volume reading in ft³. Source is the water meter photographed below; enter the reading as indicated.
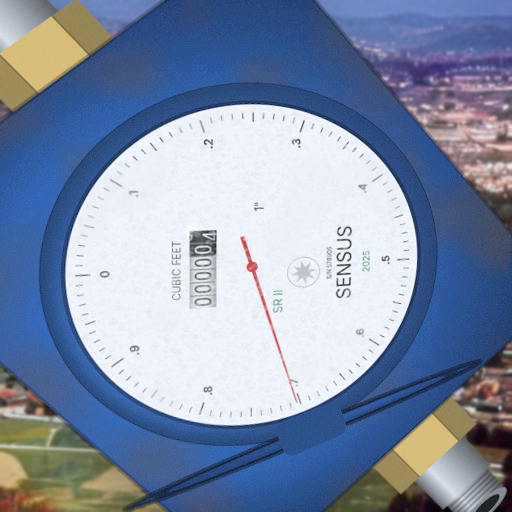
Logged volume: 3.70 ft³
